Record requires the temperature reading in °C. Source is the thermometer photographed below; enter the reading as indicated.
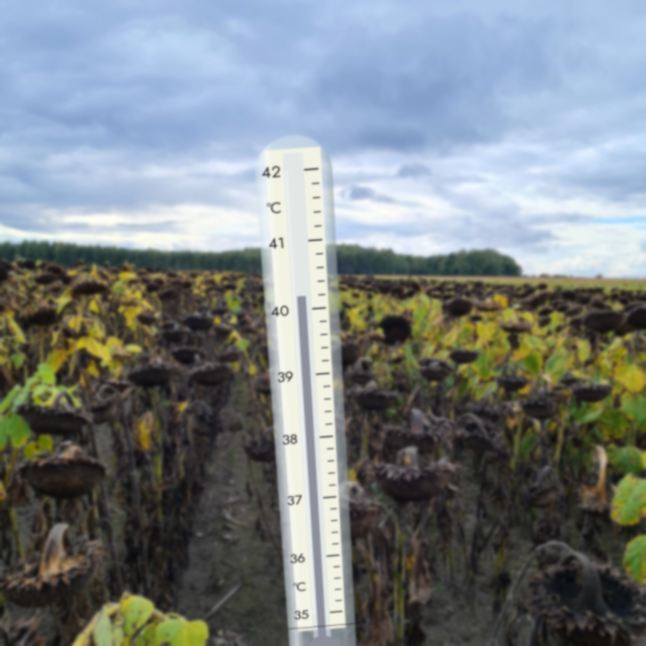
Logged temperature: 40.2 °C
